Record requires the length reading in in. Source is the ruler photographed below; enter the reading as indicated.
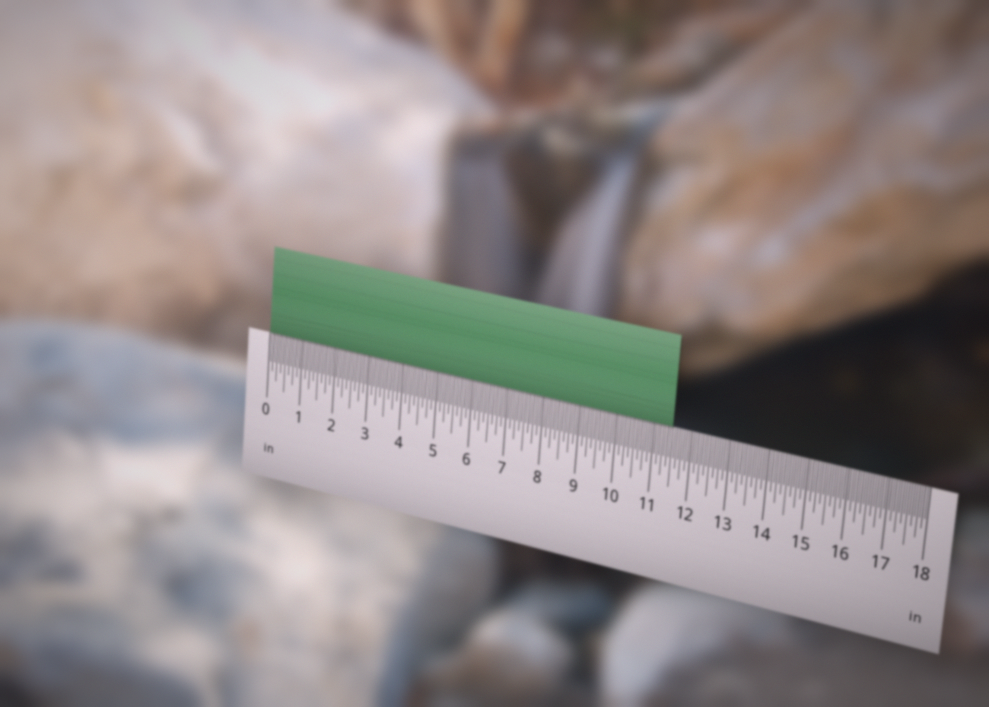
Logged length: 11.5 in
